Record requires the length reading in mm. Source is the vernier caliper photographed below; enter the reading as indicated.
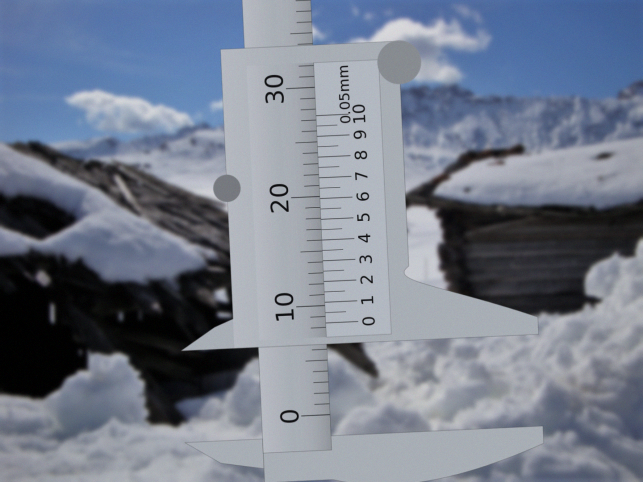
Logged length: 8.4 mm
